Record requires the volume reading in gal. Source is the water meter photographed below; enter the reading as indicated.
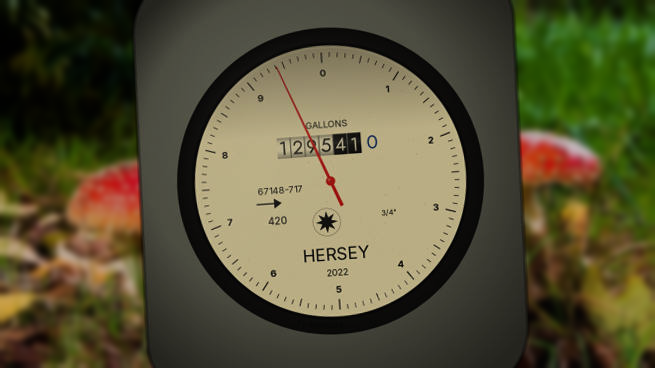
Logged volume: 1295409.4 gal
